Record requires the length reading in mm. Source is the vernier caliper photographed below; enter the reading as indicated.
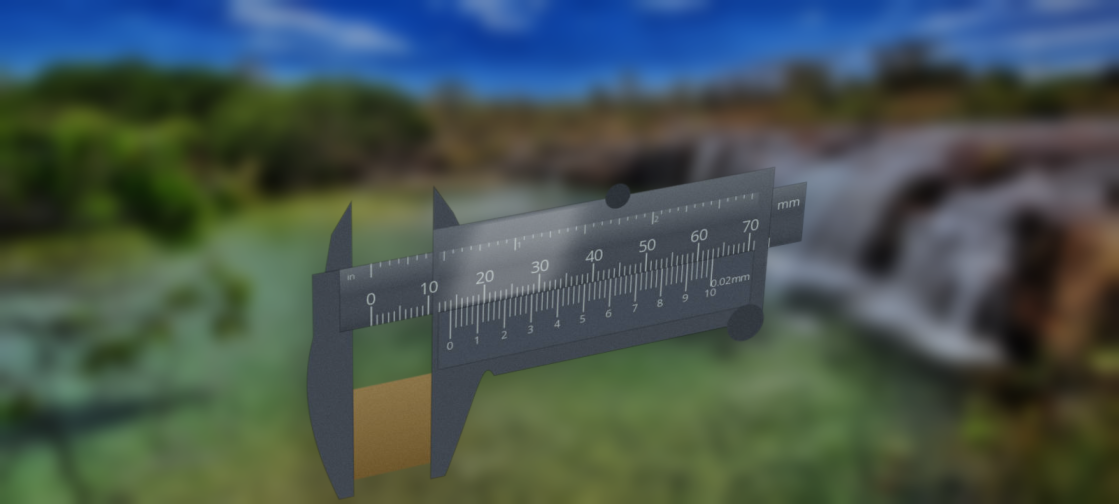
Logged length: 14.0 mm
